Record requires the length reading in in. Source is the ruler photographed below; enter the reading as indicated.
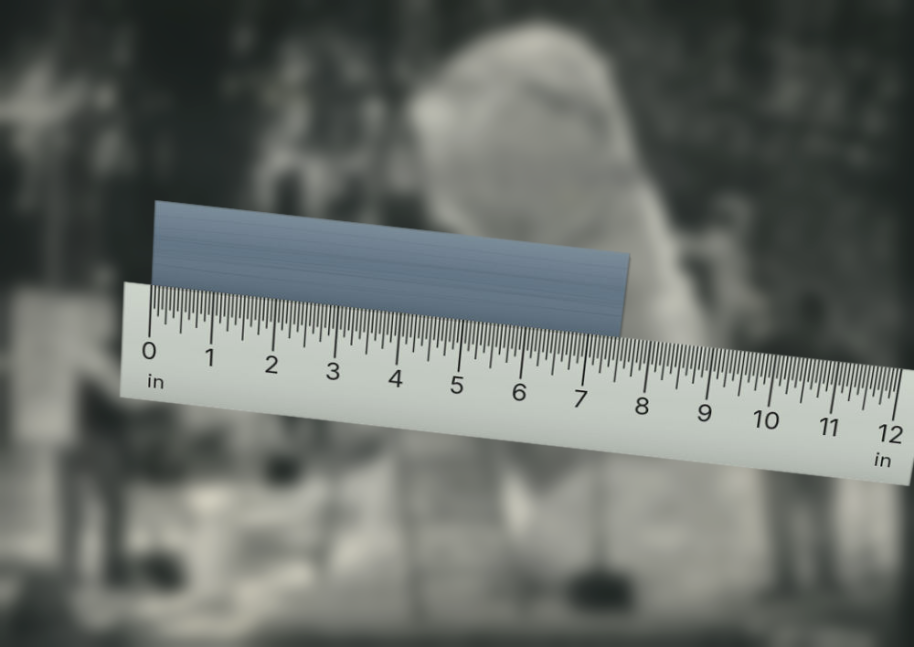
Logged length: 7.5 in
